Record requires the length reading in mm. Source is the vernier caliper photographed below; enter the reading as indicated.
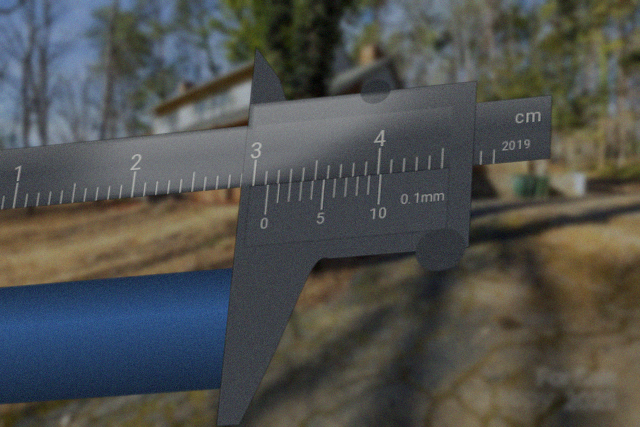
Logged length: 31.2 mm
